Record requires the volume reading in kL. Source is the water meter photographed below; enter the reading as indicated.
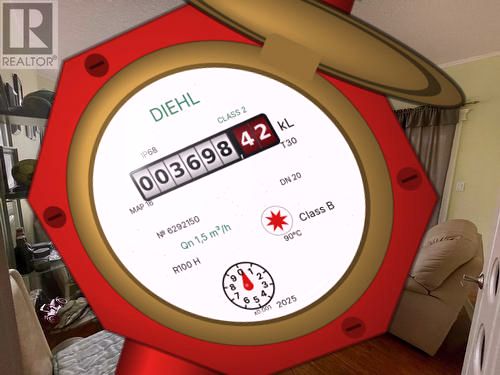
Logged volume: 3698.420 kL
